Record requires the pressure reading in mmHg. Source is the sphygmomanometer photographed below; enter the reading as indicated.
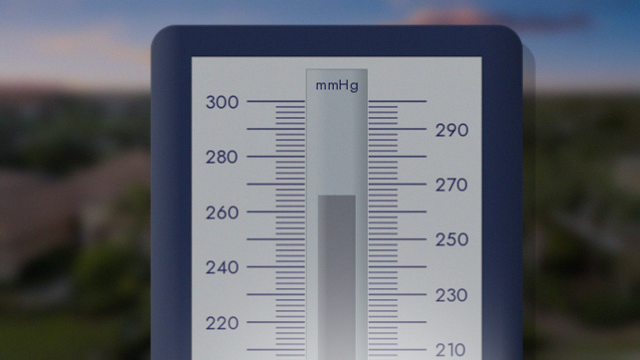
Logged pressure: 266 mmHg
